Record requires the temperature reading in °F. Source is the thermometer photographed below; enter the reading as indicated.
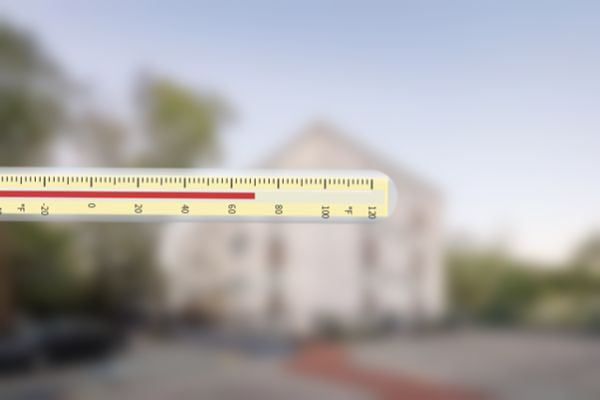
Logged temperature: 70 °F
